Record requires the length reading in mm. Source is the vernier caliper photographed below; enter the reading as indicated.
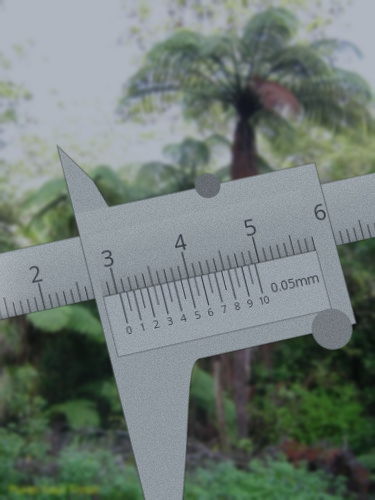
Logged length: 30.4 mm
